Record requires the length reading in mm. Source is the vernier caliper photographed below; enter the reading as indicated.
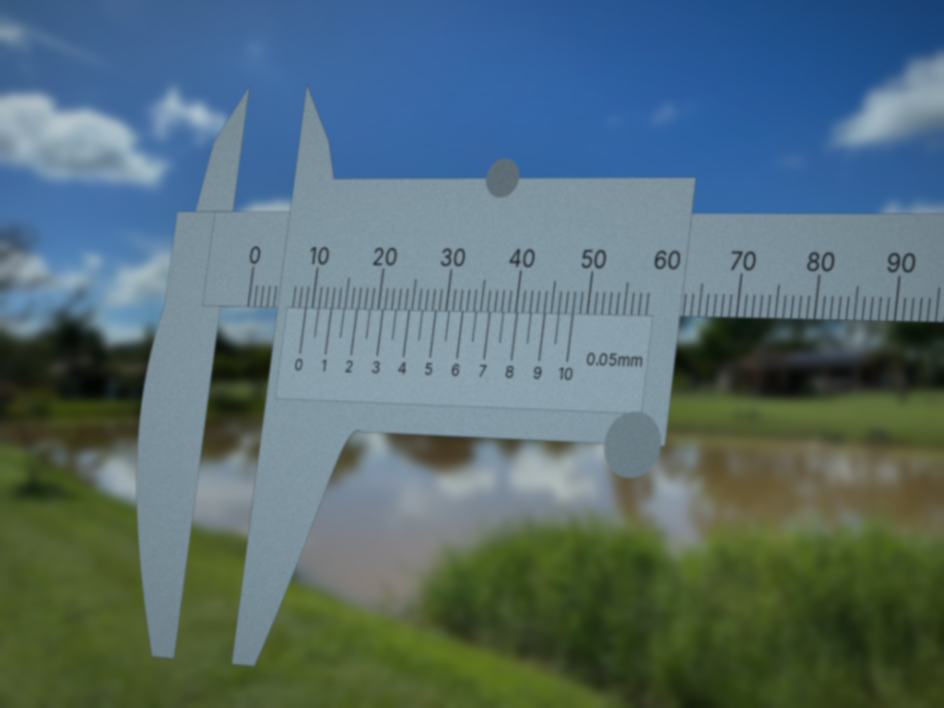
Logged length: 9.0 mm
